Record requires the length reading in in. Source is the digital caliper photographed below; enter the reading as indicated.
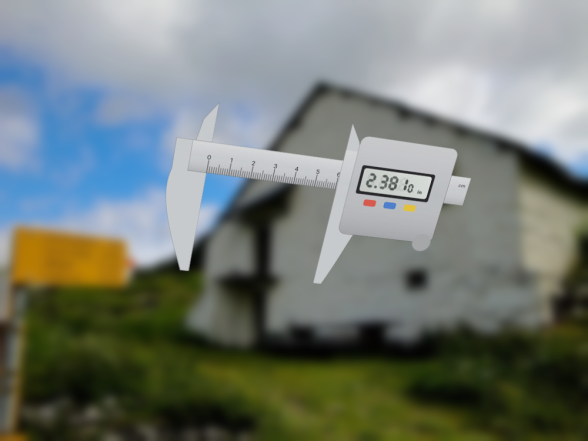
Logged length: 2.3810 in
